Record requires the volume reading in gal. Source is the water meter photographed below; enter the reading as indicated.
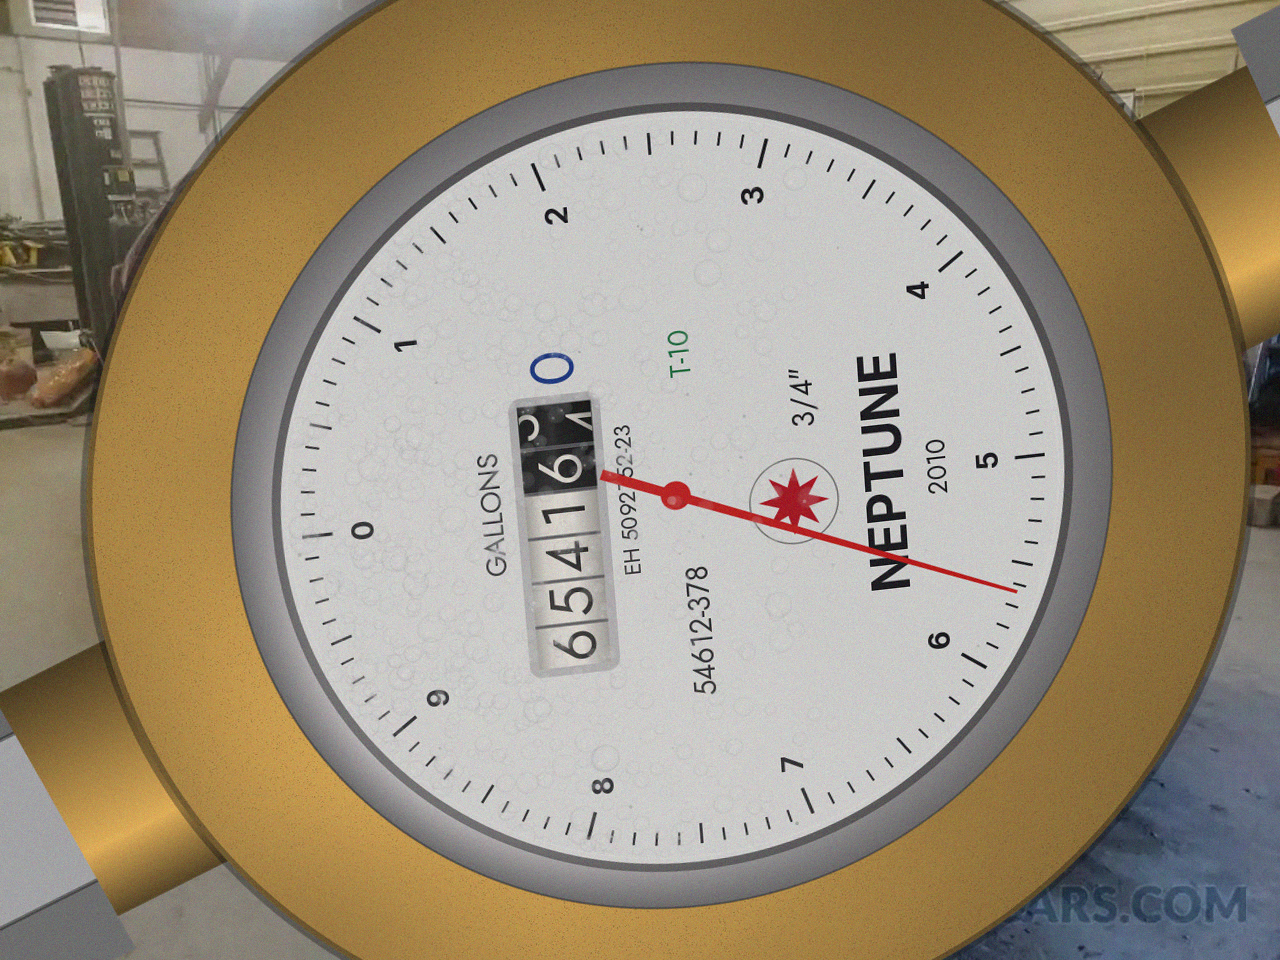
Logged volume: 6541635.6 gal
